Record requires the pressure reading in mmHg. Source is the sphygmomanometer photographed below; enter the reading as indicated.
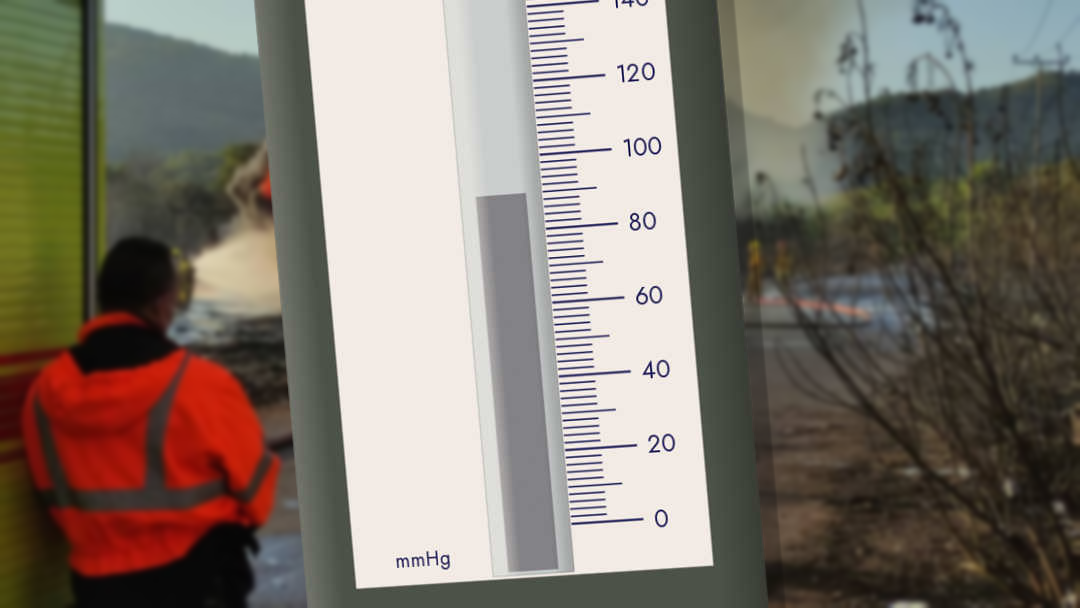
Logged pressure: 90 mmHg
